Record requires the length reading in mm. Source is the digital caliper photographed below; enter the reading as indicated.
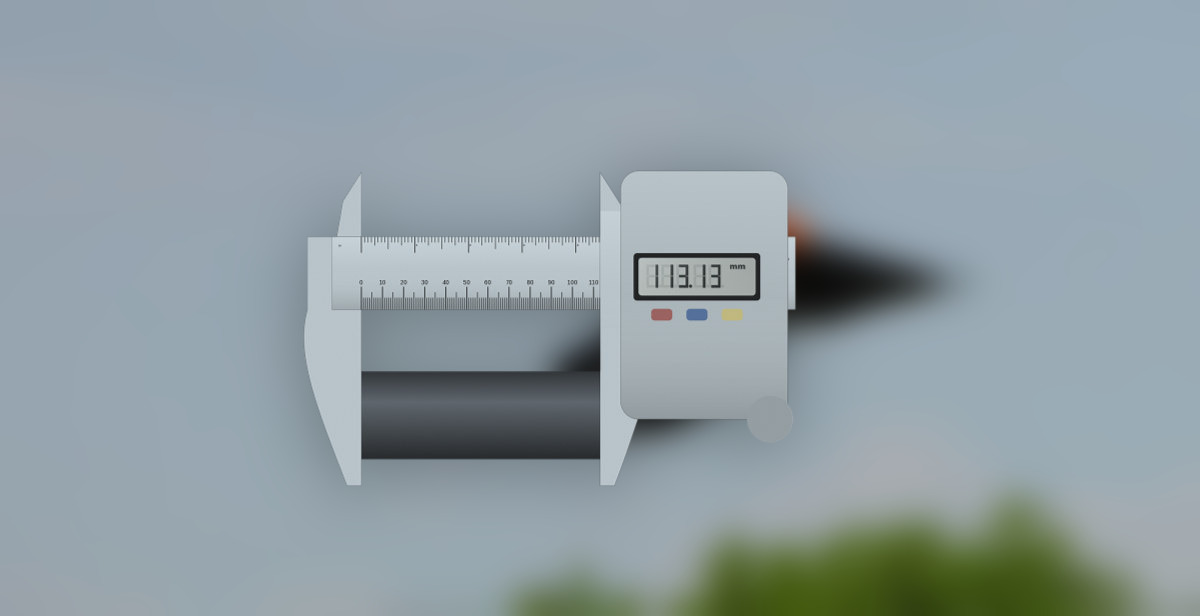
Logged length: 113.13 mm
